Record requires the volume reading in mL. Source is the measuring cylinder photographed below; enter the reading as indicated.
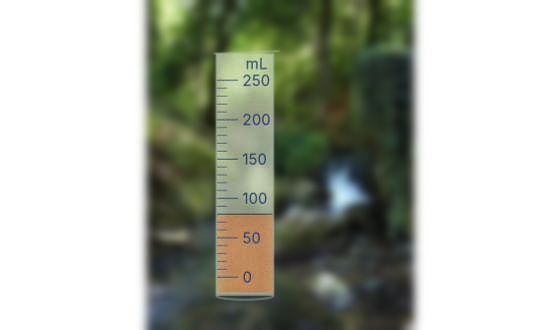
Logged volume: 80 mL
